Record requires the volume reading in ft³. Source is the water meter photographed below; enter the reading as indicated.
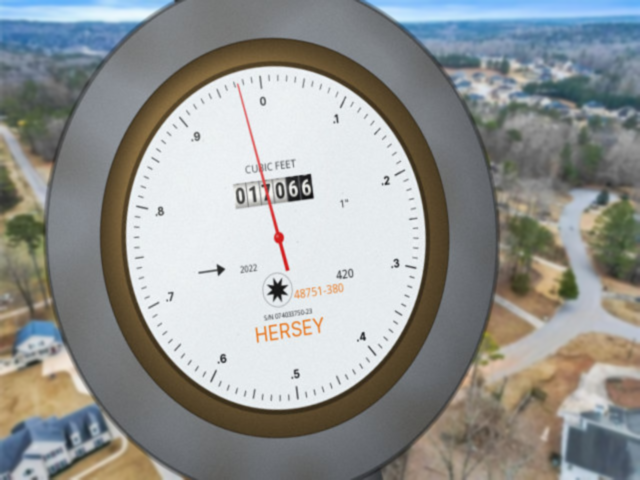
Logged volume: 17065.97 ft³
